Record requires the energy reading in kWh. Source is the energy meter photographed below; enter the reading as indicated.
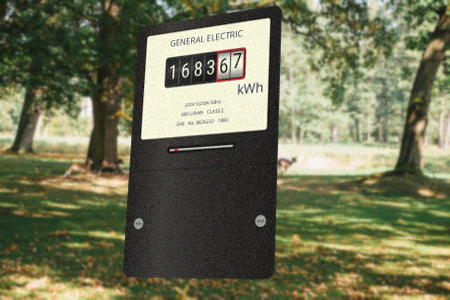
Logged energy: 1683.67 kWh
